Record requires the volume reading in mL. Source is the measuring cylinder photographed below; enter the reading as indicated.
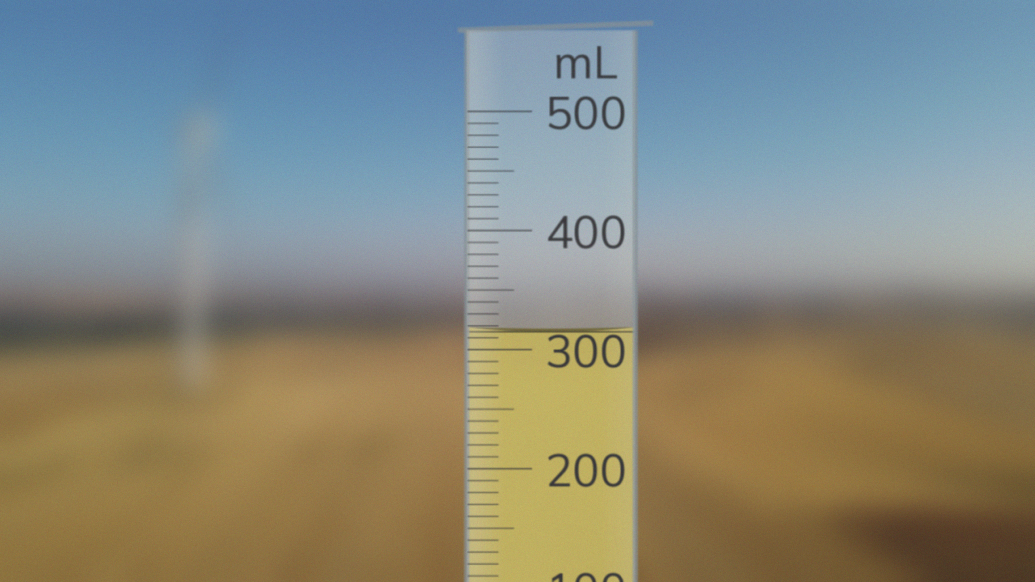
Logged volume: 315 mL
